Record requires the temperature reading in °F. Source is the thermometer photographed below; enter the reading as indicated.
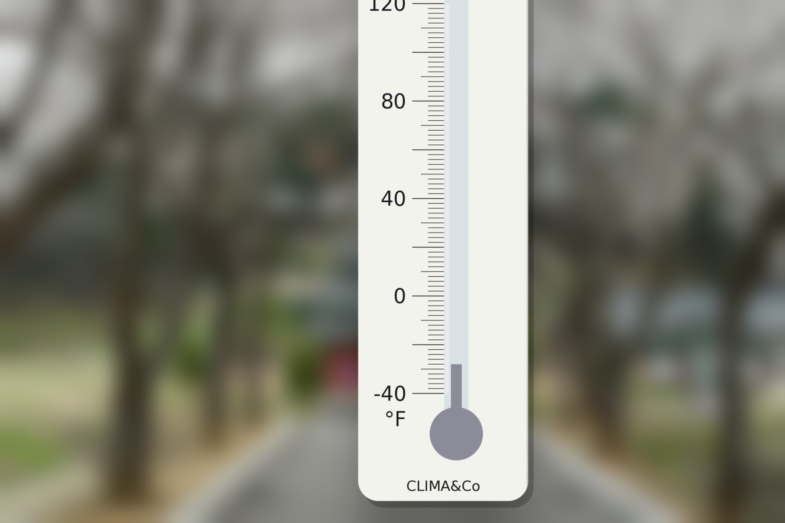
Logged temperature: -28 °F
